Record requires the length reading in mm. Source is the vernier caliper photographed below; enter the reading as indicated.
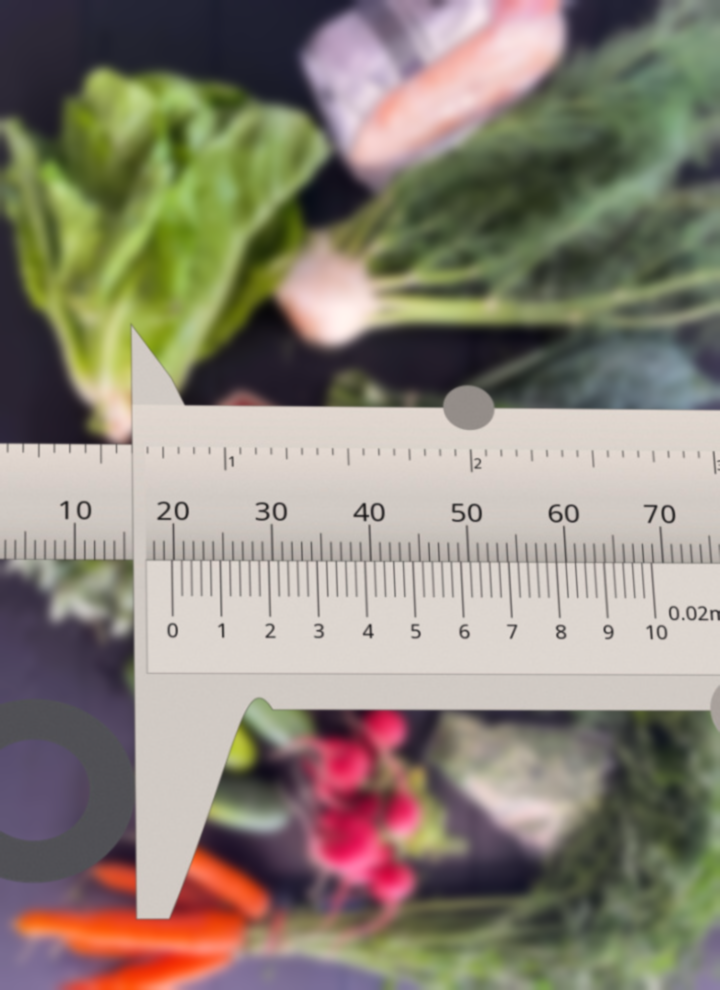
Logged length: 19.8 mm
